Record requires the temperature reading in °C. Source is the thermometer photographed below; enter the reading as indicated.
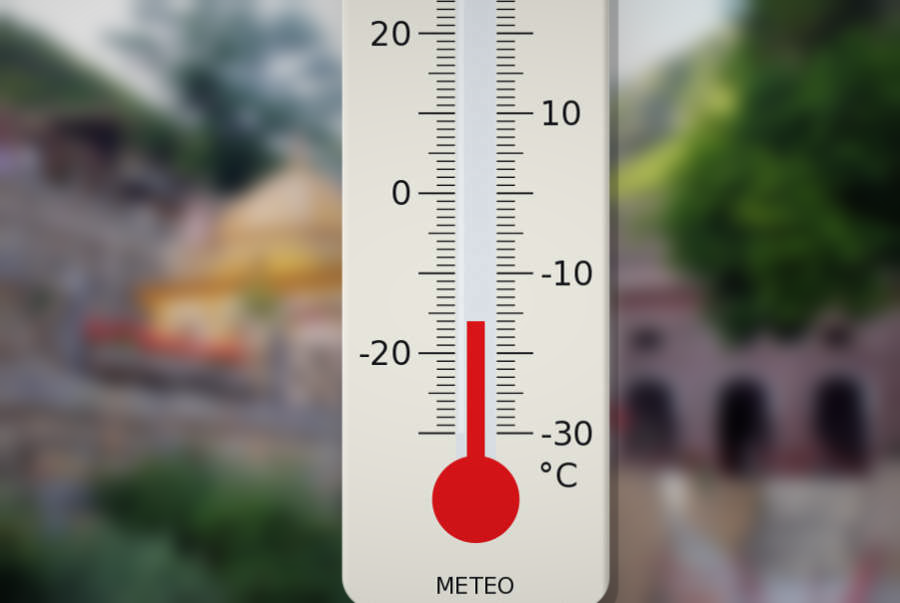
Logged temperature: -16 °C
